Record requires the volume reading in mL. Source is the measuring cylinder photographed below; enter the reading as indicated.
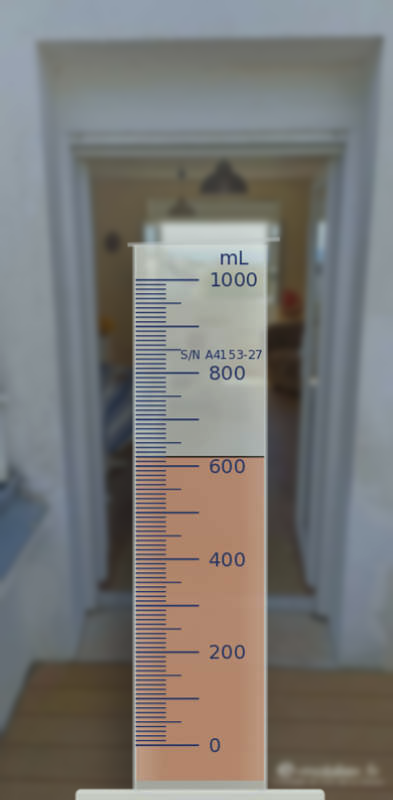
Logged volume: 620 mL
